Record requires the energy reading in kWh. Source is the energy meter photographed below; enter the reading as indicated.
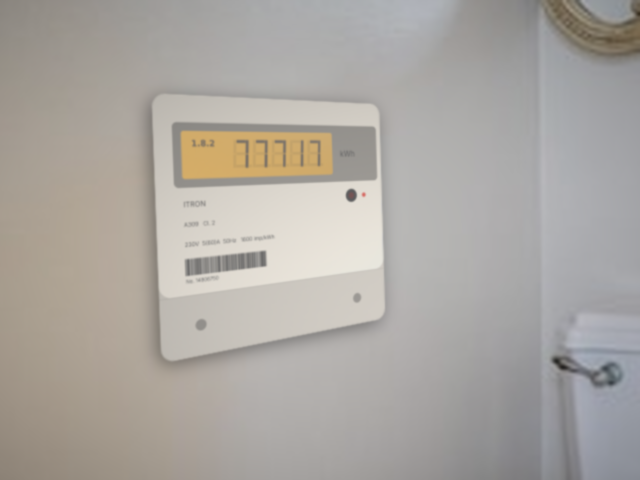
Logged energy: 77717 kWh
